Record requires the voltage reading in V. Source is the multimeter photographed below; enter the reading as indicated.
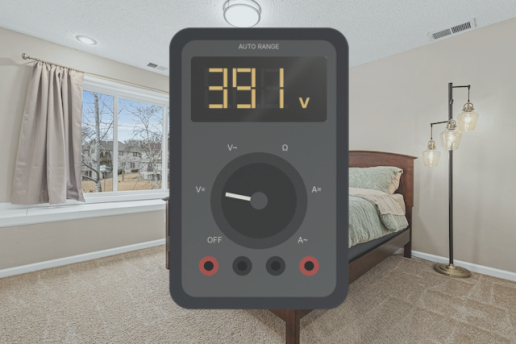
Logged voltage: 391 V
